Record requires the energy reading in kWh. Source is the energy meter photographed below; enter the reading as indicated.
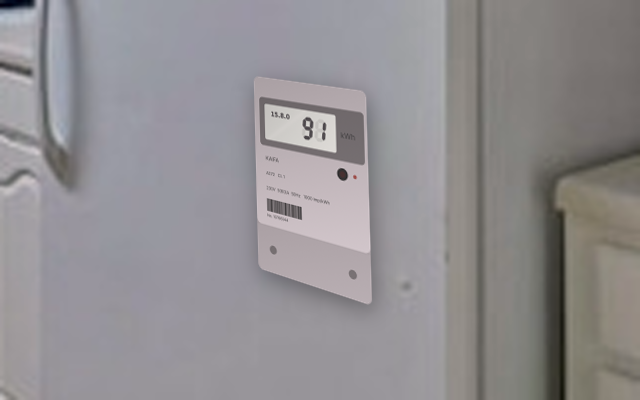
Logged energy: 91 kWh
